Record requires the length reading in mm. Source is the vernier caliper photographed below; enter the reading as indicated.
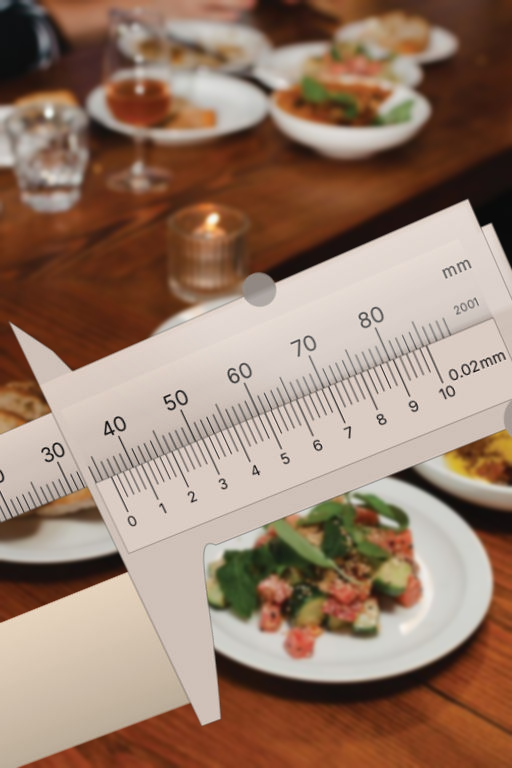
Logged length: 36.4 mm
